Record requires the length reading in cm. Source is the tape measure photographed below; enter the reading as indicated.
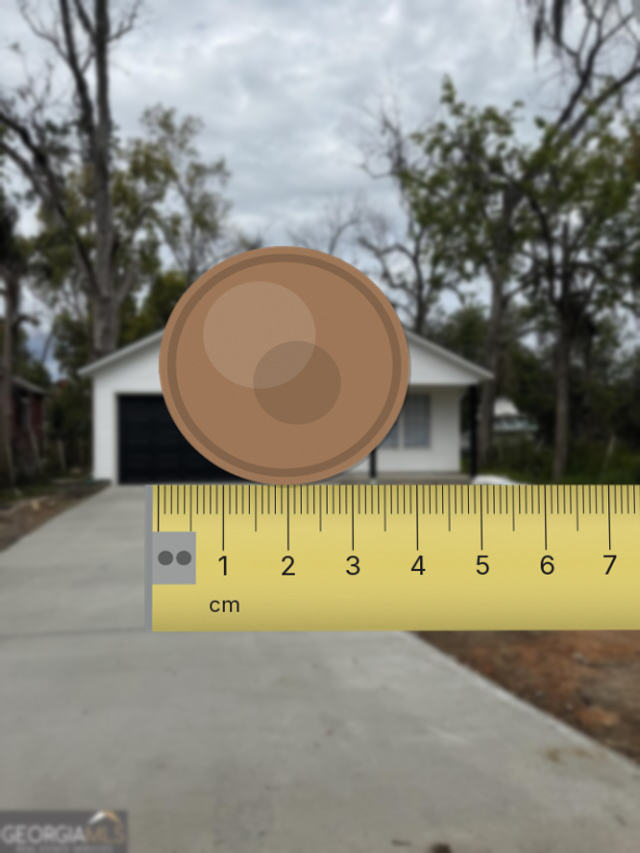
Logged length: 3.9 cm
